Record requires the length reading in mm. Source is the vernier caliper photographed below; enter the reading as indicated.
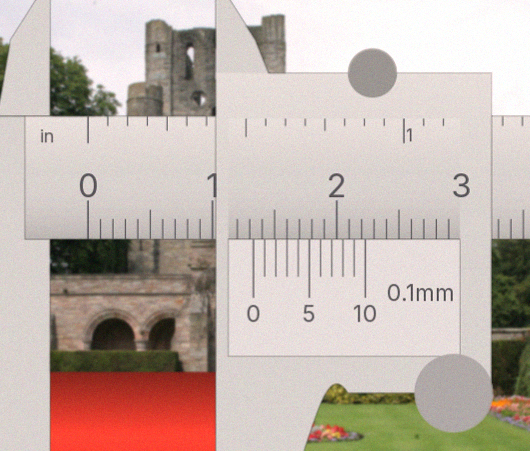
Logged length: 13.3 mm
